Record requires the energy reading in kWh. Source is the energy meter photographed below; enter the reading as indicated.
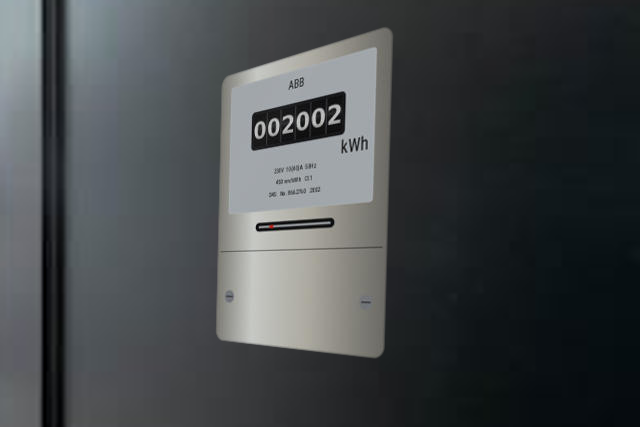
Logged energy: 2002 kWh
